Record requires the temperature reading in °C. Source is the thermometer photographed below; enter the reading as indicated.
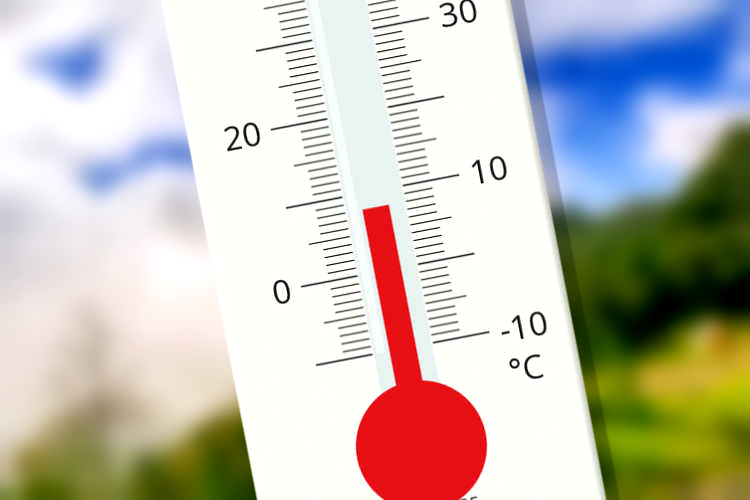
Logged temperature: 8 °C
